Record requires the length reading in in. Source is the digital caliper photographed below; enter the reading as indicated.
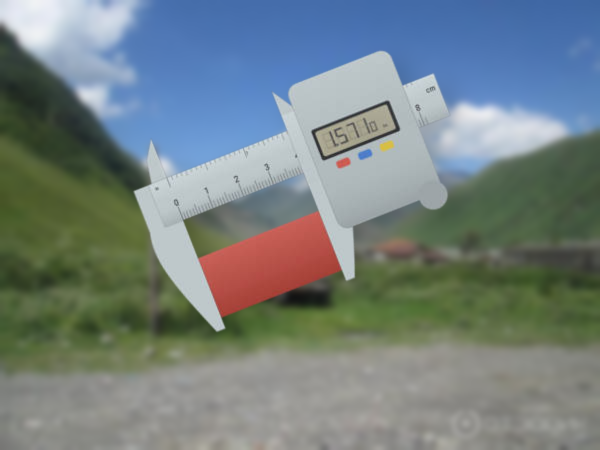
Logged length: 1.5710 in
